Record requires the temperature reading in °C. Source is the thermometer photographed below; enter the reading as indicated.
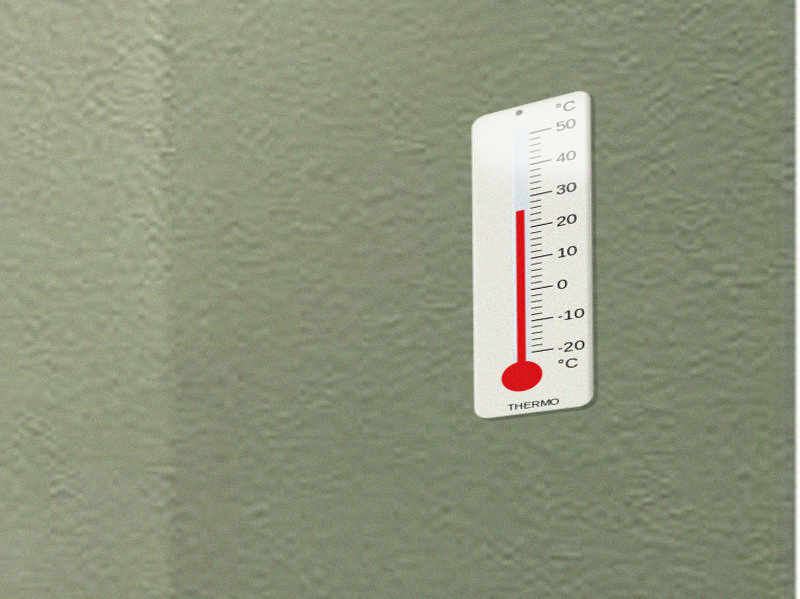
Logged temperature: 26 °C
